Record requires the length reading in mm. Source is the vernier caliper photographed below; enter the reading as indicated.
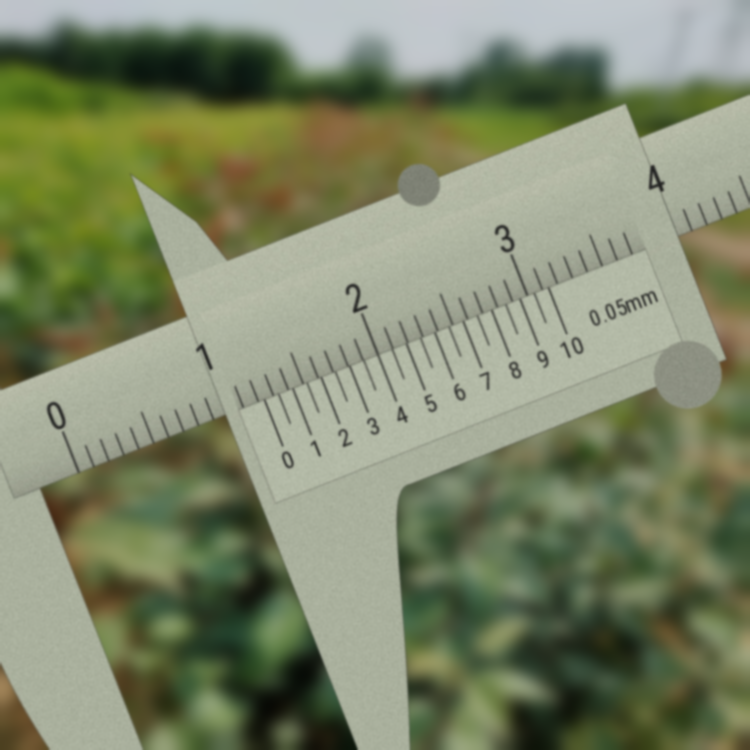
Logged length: 12.4 mm
